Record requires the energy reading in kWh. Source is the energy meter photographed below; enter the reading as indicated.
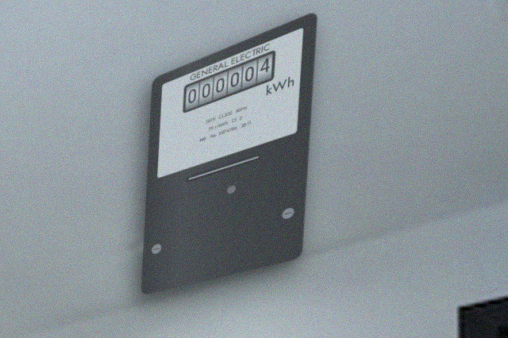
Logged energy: 4 kWh
